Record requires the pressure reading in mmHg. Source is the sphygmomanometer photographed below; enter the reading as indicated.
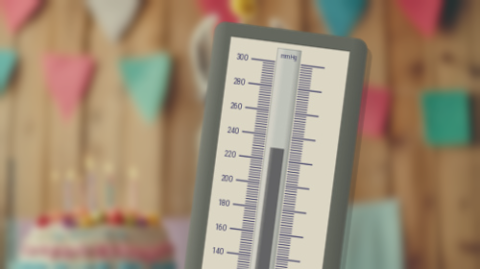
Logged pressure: 230 mmHg
